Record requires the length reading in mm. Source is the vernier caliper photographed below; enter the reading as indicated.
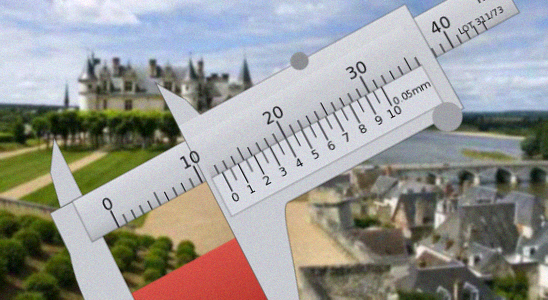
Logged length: 12.4 mm
